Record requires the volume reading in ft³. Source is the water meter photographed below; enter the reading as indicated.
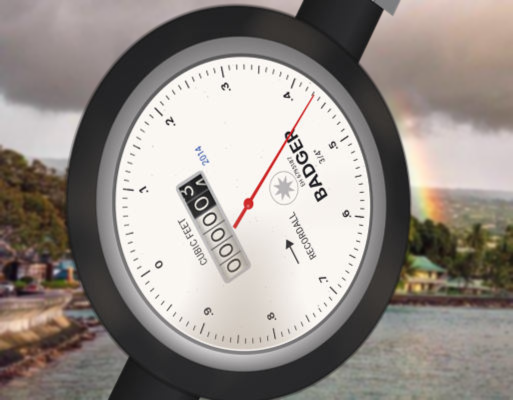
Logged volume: 3.43 ft³
